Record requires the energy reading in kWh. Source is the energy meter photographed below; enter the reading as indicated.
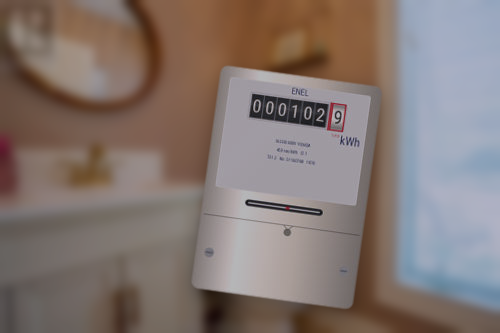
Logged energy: 102.9 kWh
